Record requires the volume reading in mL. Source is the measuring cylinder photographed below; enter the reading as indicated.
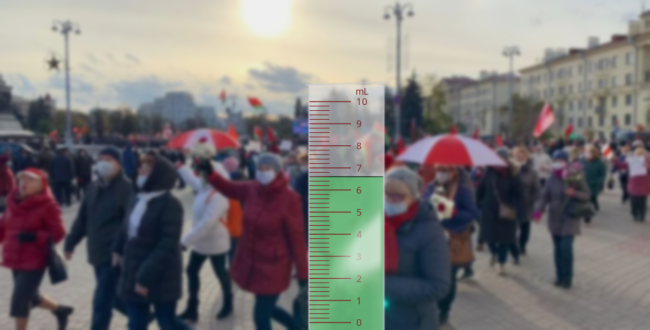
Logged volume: 6.6 mL
